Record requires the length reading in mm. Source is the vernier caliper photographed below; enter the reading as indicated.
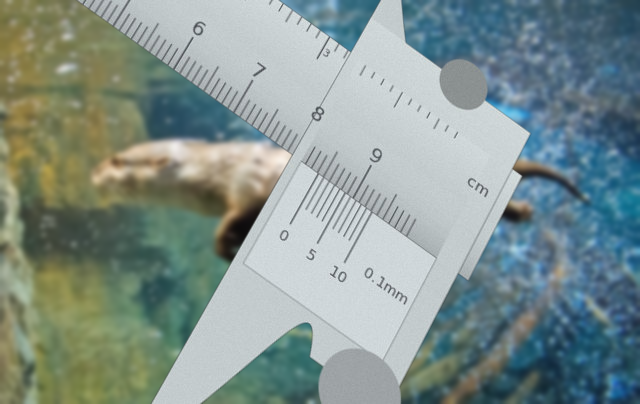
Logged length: 84.2 mm
